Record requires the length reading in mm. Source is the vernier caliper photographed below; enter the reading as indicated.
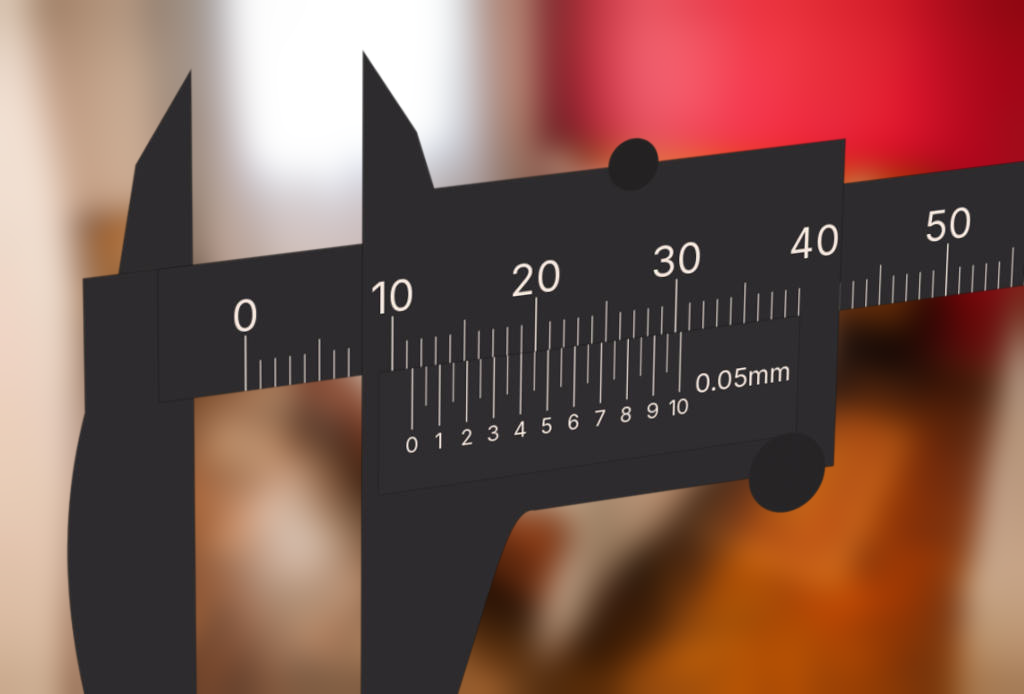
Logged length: 11.4 mm
